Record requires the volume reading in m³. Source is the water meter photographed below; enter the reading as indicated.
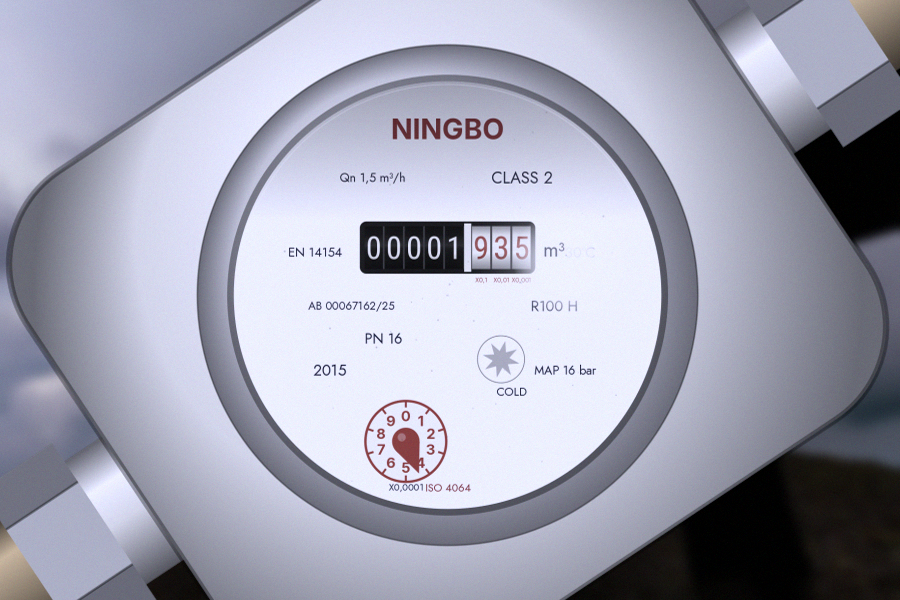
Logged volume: 1.9354 m³
